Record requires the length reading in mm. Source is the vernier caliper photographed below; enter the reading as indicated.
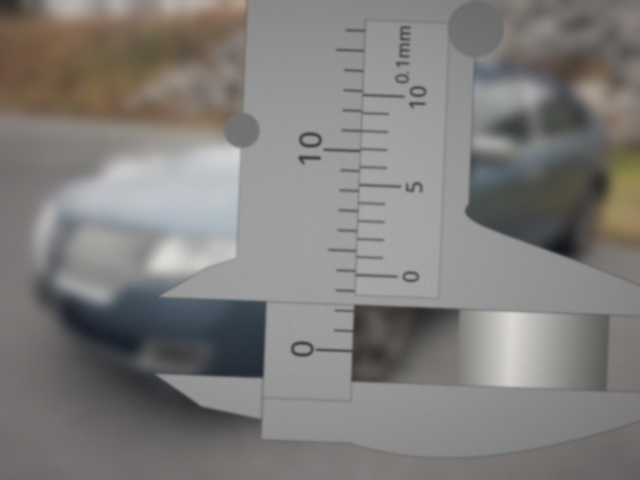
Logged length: 3.8 mm
